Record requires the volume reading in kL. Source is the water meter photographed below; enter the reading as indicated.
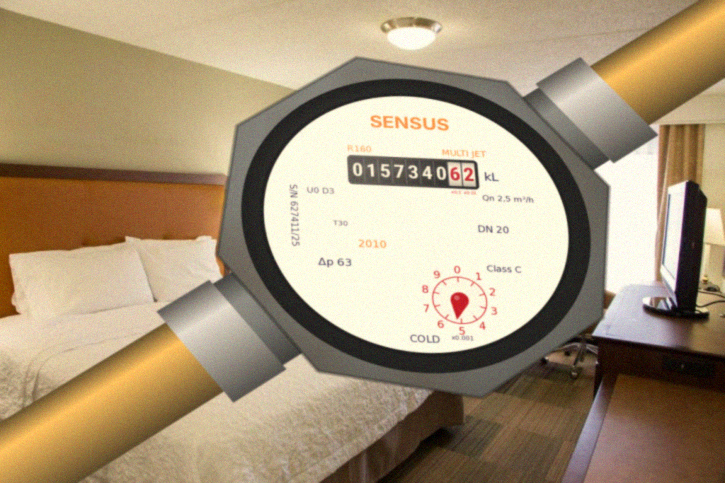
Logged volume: 157340.625 kL
